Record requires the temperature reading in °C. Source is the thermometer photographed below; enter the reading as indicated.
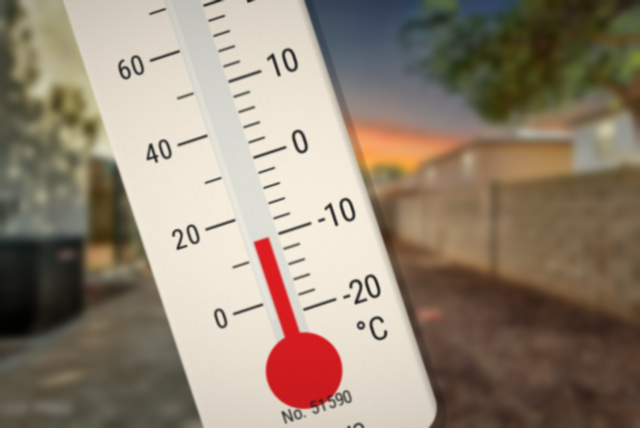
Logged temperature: -10 °C
